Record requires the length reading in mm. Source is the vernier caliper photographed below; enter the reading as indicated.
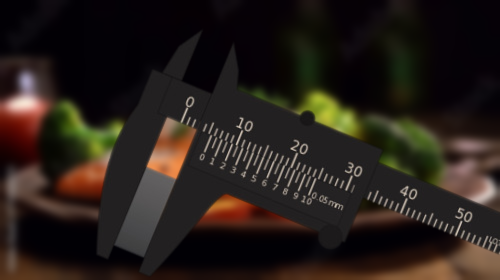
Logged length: 5.5 mm
